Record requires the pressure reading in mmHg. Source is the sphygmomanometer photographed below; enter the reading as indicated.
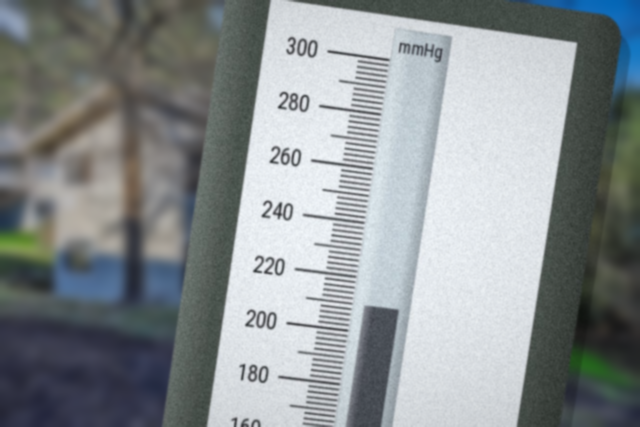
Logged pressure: 210 mmHg
